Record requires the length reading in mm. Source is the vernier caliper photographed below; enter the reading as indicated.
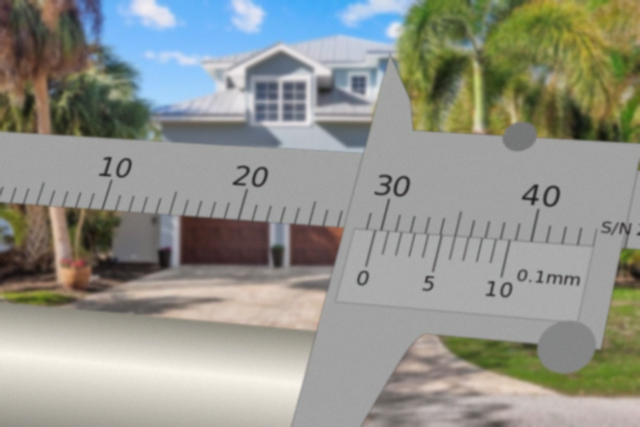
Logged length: 29.6 mm
